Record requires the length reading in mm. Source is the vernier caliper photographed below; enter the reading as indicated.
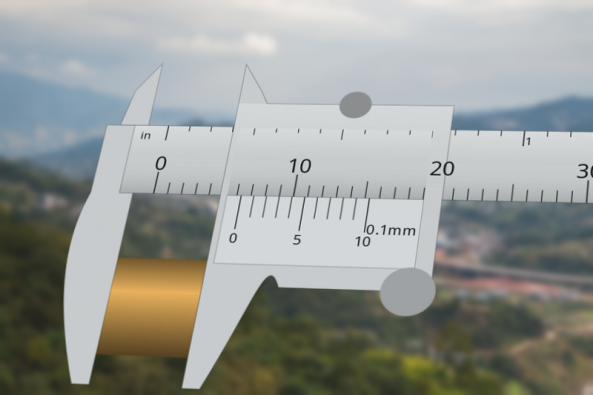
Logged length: 6.3 mm
